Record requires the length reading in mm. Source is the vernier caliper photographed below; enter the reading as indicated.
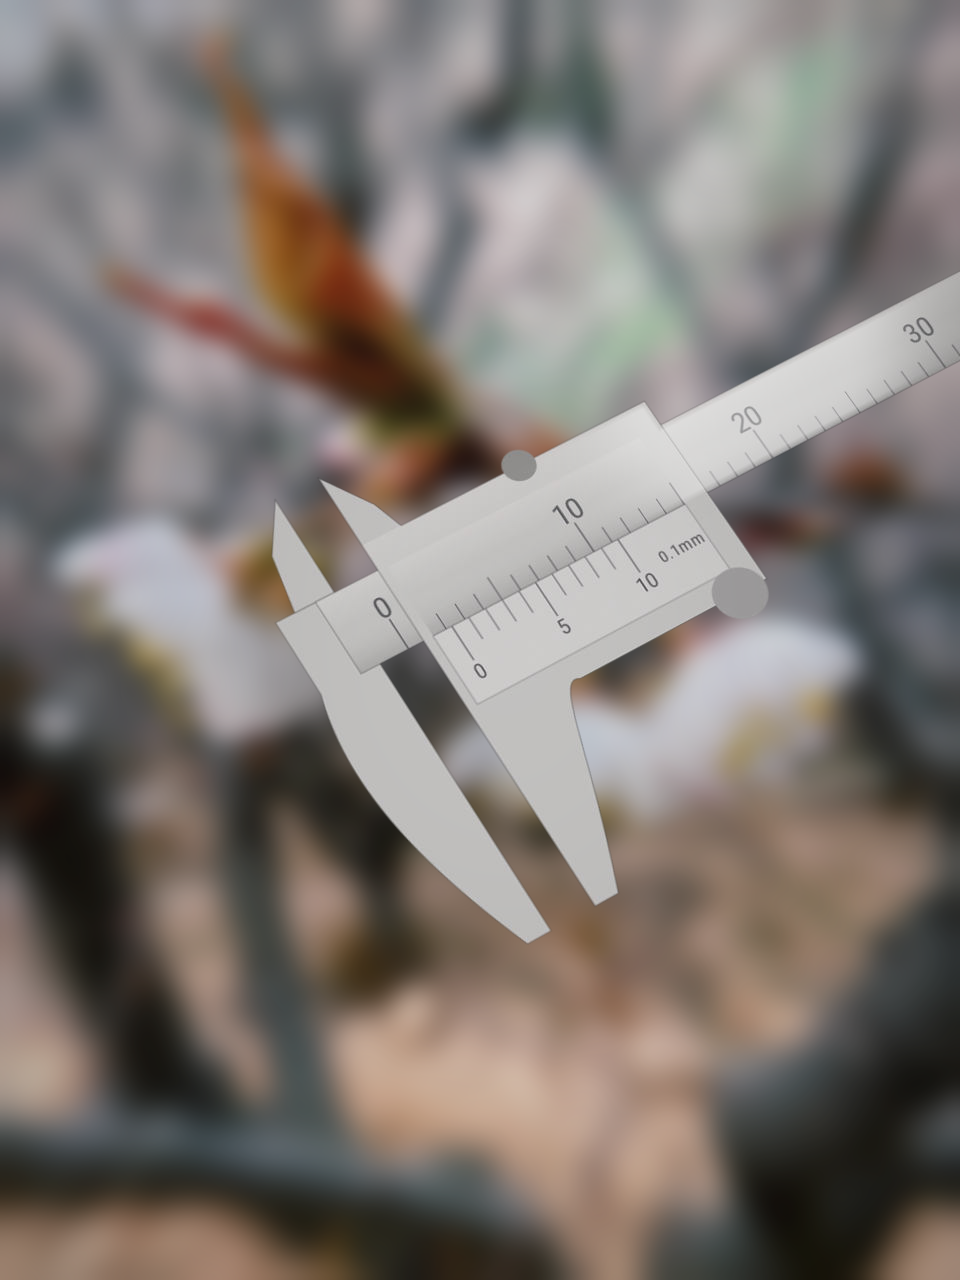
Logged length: 2.3 mm
